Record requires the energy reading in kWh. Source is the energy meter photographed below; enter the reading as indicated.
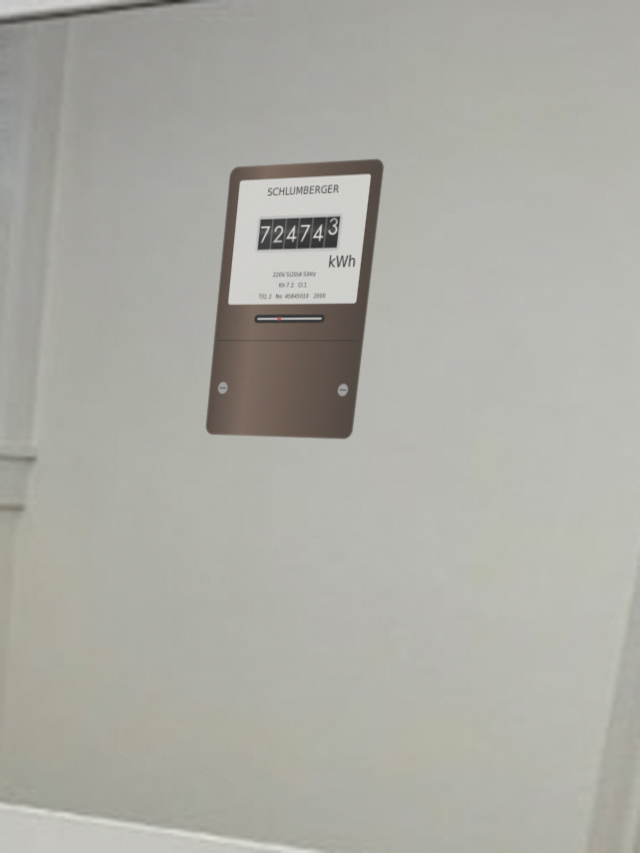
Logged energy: 724743 kWh
